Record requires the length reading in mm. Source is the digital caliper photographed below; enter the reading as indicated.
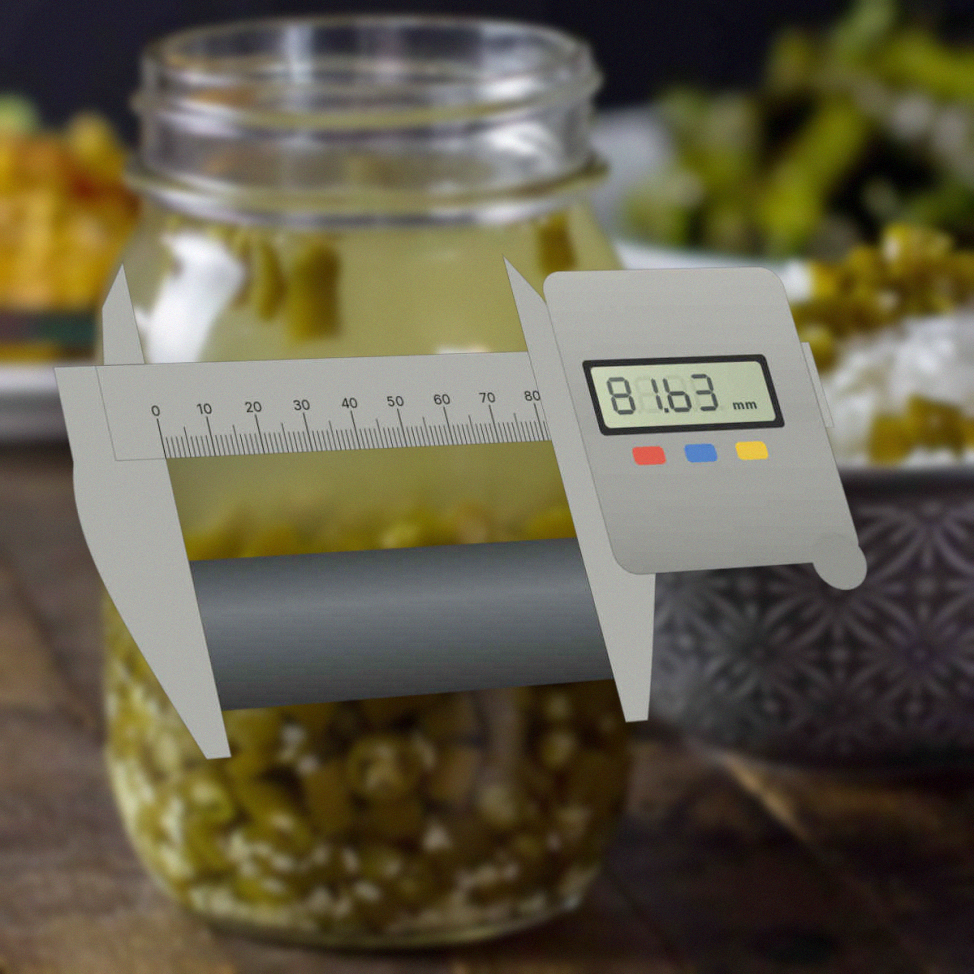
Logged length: 81.63 mm
